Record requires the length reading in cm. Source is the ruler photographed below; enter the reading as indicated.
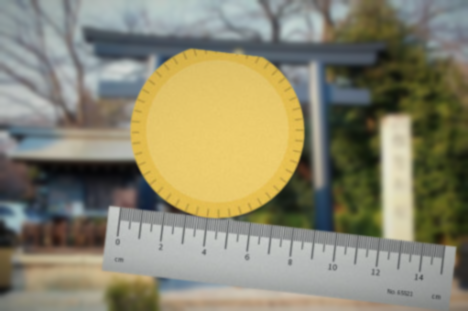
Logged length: 8 cm
